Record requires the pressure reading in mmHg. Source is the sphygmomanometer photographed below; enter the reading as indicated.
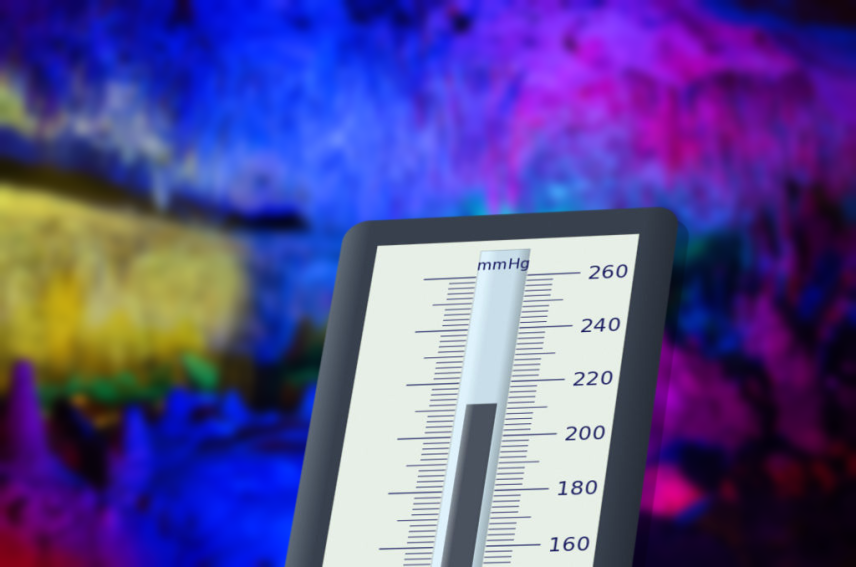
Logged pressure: 212 mmHg
